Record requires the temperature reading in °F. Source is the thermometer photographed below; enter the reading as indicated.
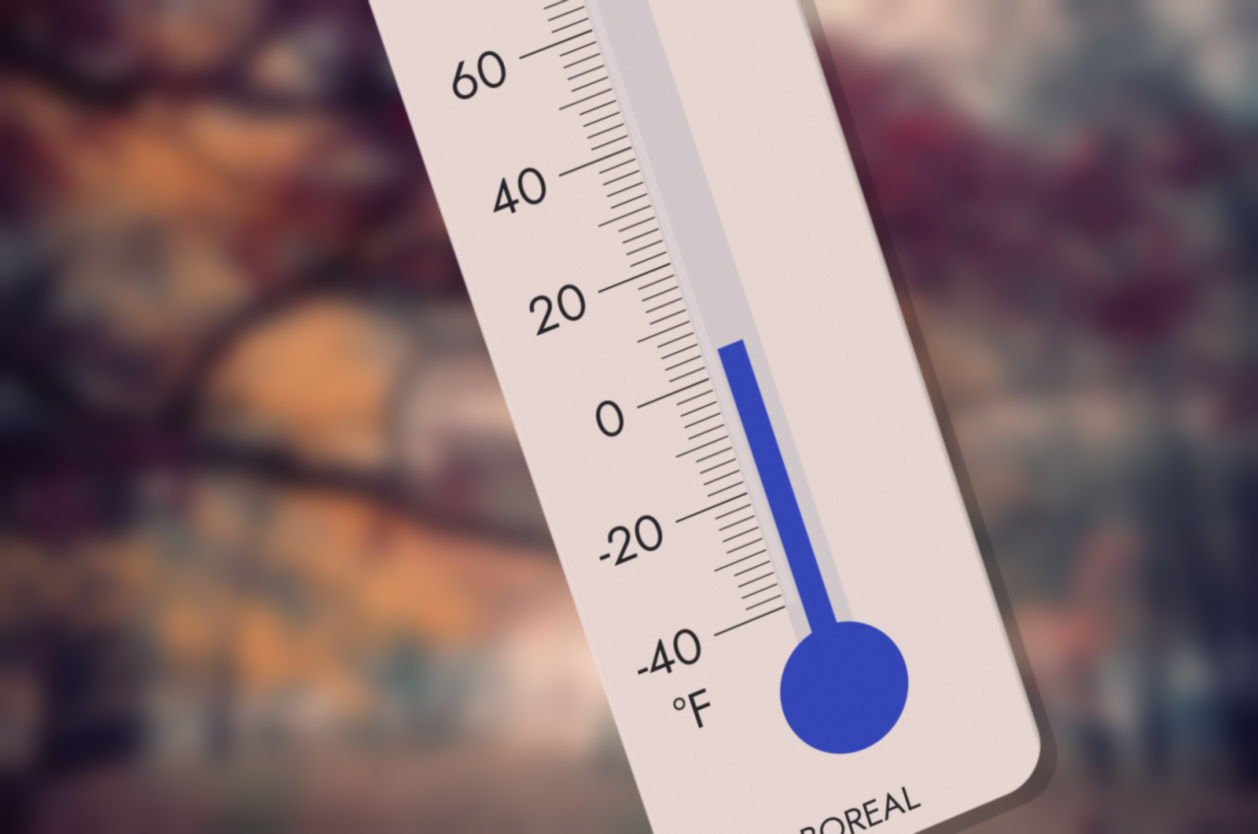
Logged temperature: 4 °F
